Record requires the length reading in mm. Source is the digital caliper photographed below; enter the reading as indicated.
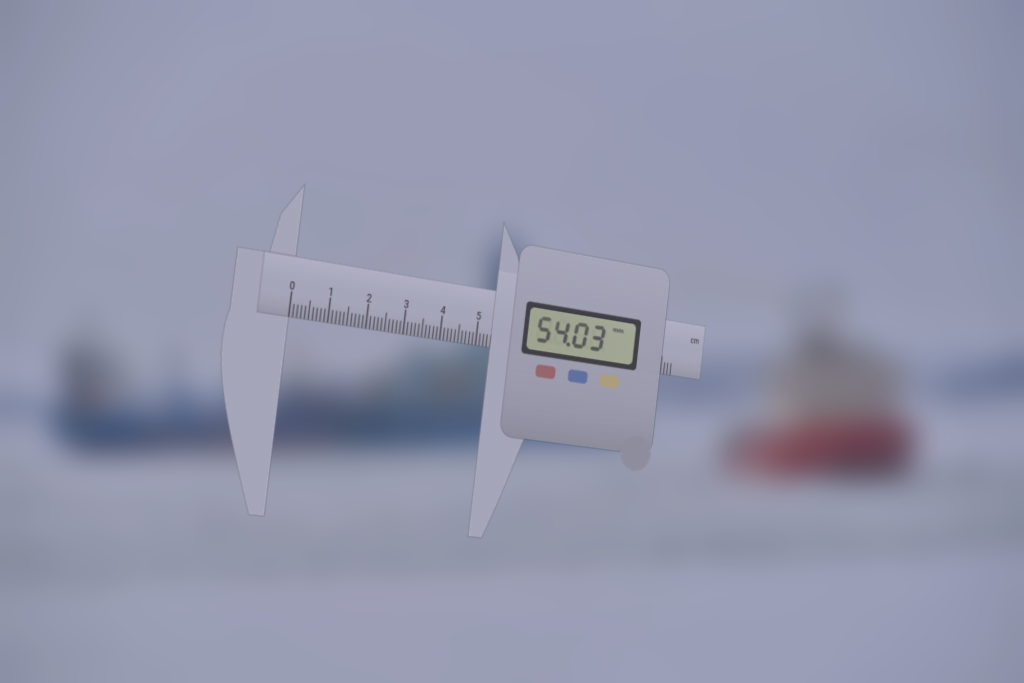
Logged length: 54.03 mm
